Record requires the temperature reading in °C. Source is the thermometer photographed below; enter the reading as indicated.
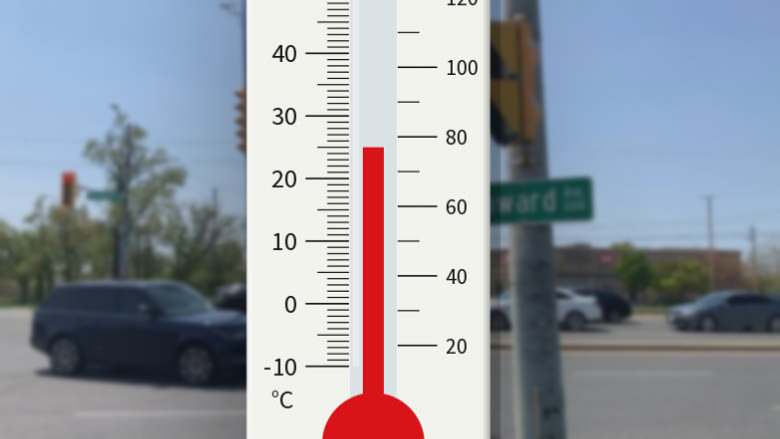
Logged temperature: 25 °C
